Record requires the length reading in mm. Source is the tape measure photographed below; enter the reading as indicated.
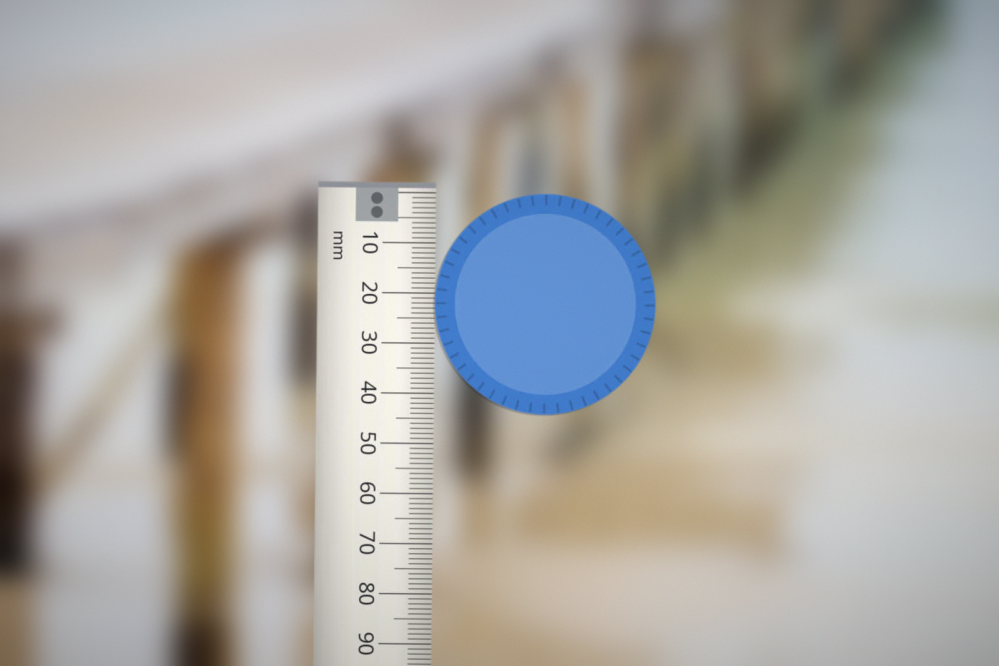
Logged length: 44 mm
